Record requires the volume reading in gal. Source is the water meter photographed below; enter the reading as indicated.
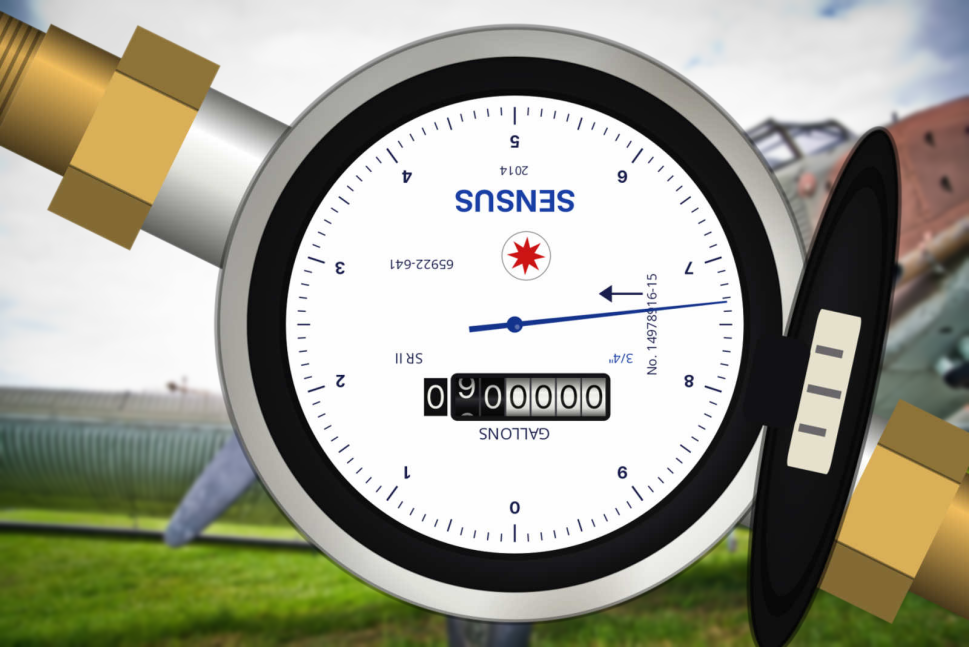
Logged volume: 57.3 gal
